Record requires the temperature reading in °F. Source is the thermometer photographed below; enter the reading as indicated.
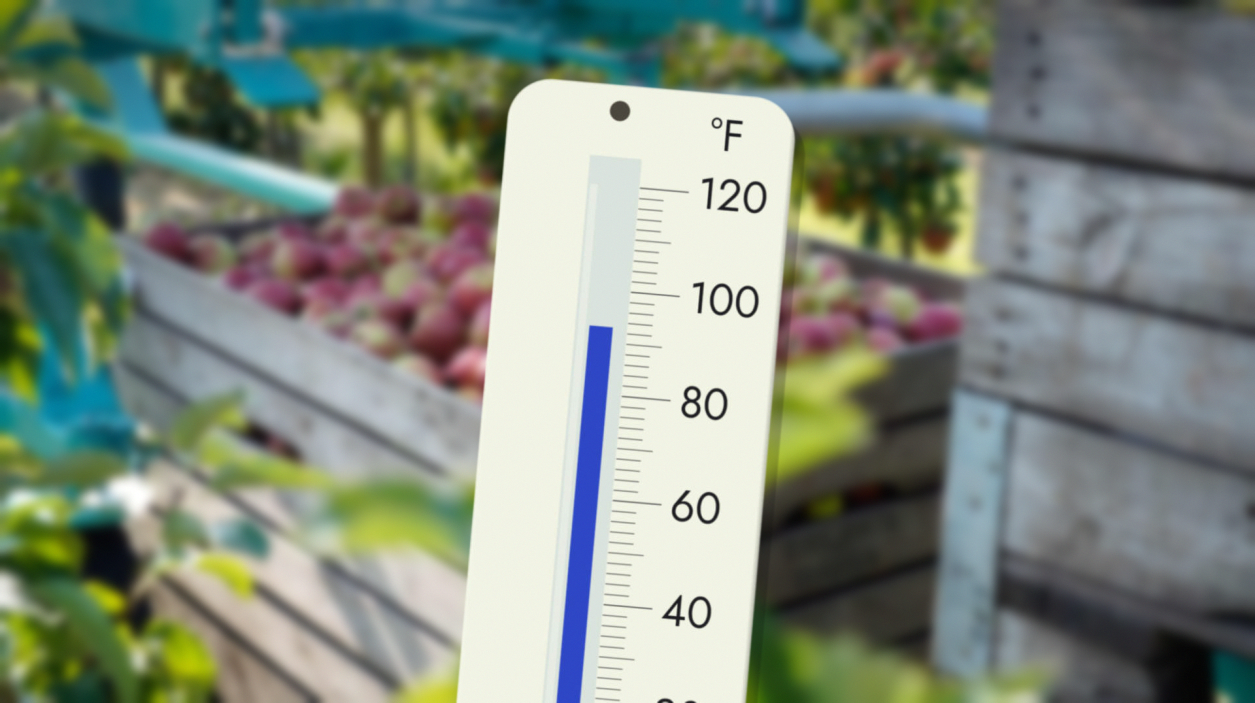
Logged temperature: 93 °F
